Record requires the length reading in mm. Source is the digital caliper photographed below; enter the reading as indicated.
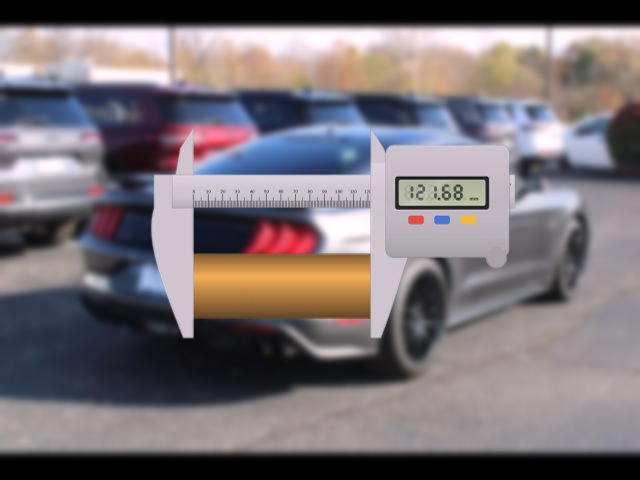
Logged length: 121.68 mm
